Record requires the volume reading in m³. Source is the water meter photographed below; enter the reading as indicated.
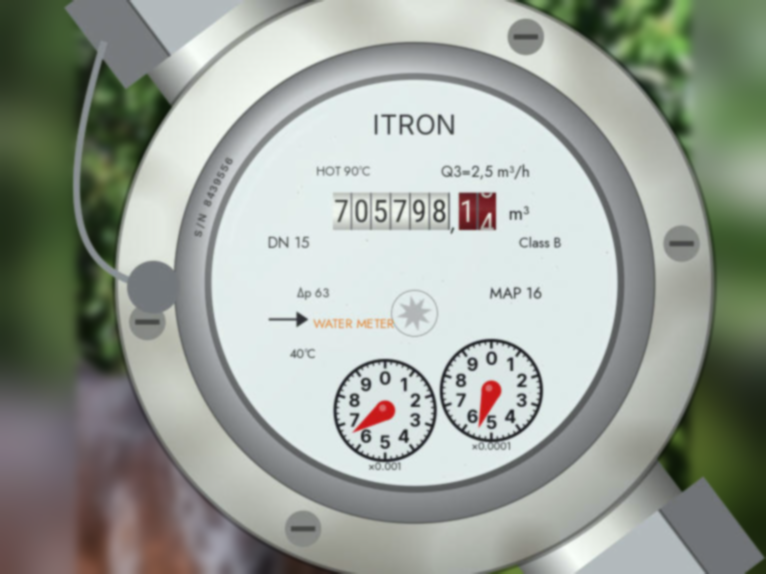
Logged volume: 705798.1365 m³
